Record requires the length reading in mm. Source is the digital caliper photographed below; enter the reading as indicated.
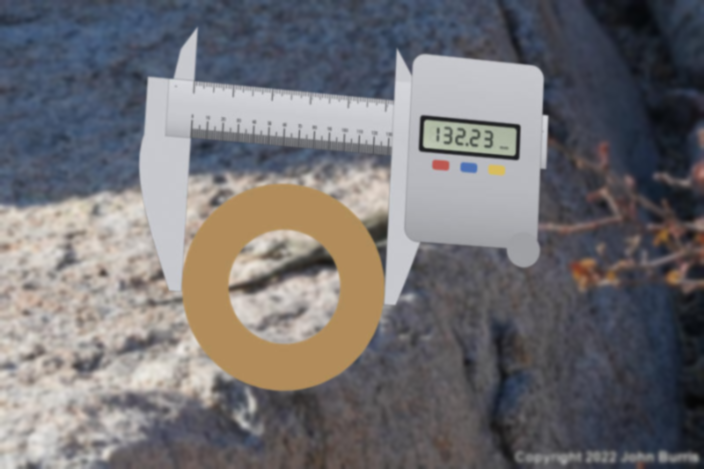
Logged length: 132.23 mm
